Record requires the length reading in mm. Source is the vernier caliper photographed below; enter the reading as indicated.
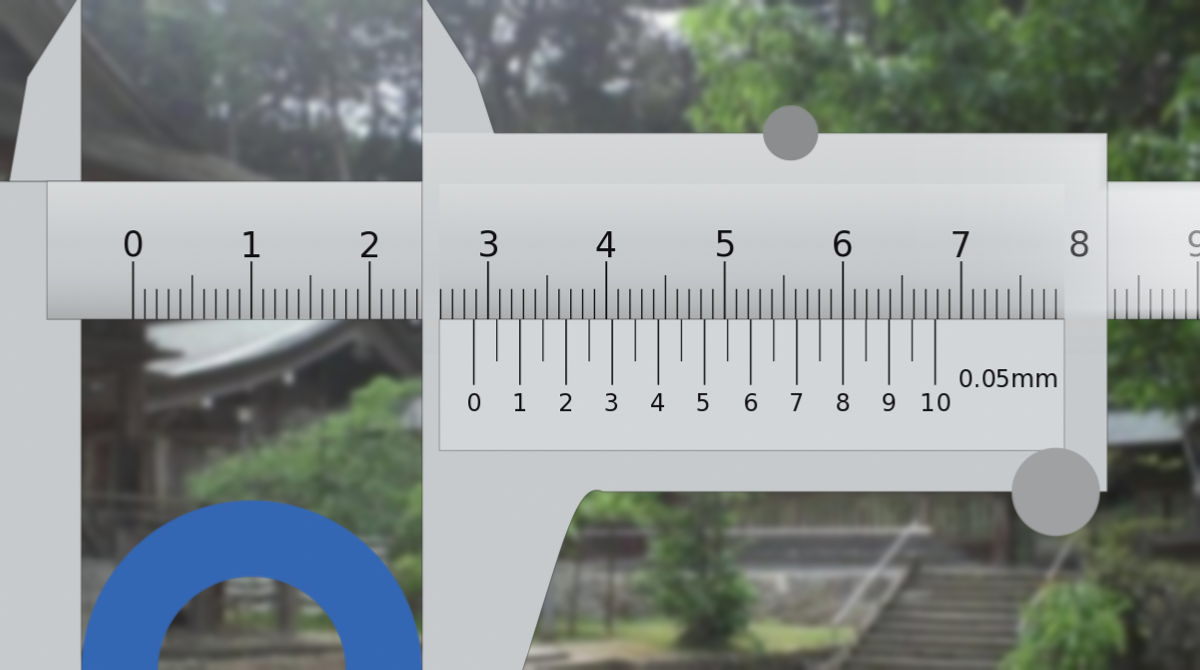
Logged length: 28.8 mm
